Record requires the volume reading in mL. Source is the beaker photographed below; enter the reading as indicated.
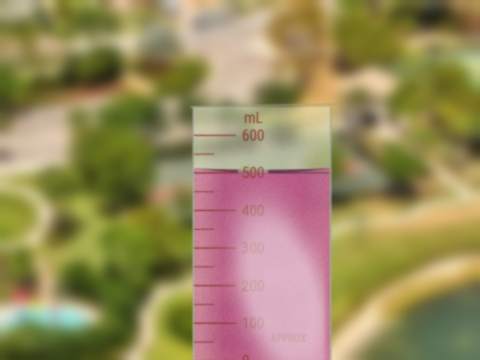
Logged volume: 500 mL
